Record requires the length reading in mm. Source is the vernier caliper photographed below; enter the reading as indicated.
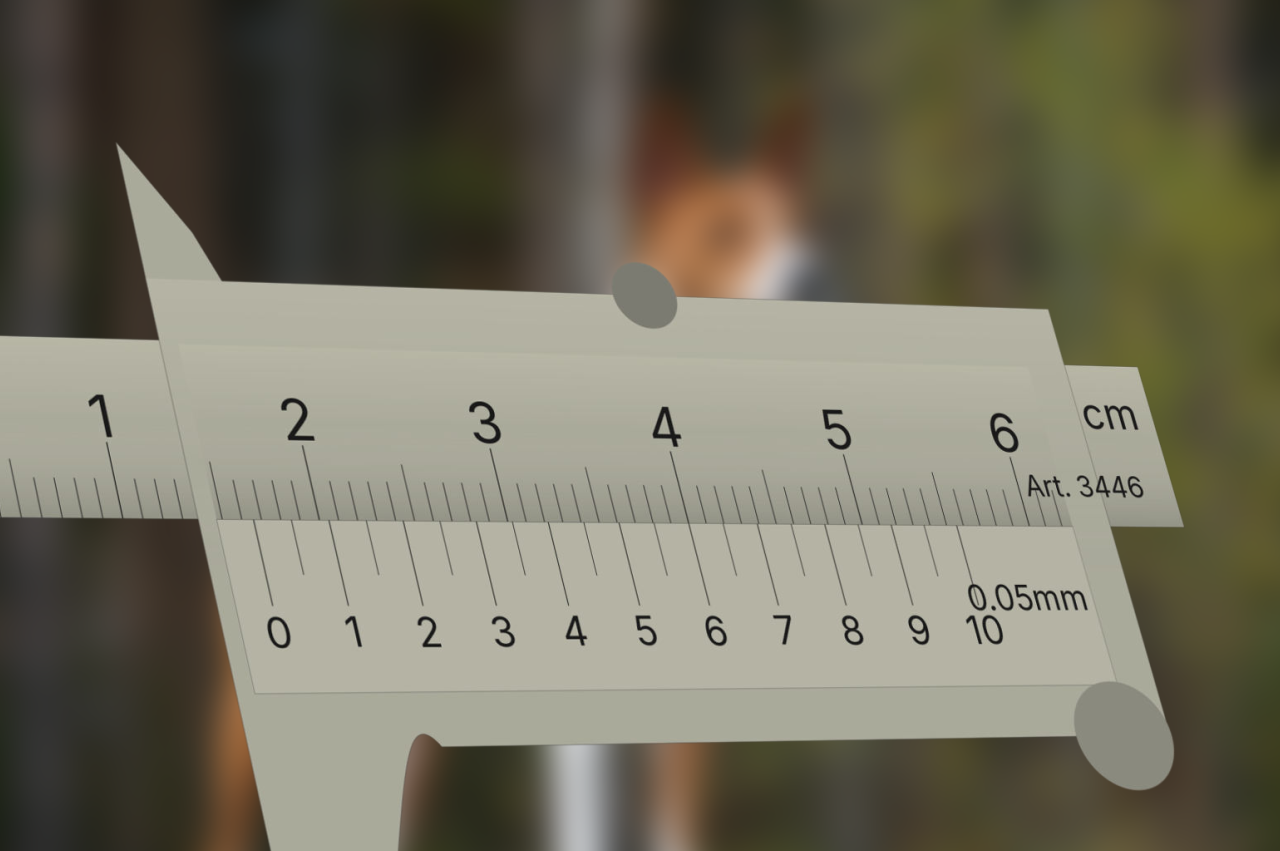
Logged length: 16.6 mm
